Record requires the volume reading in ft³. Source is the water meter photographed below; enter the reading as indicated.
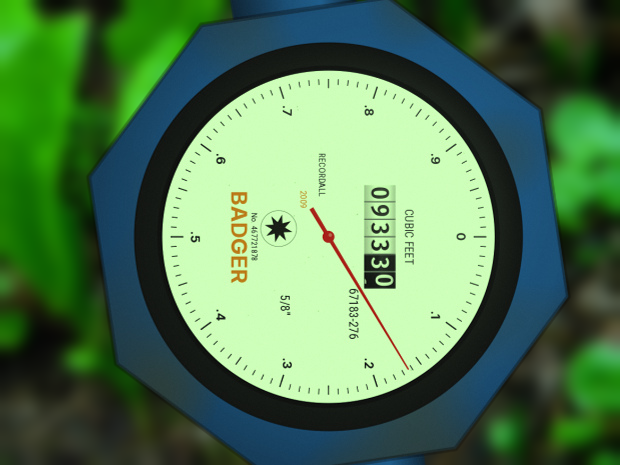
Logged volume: 93330.16 ft³
